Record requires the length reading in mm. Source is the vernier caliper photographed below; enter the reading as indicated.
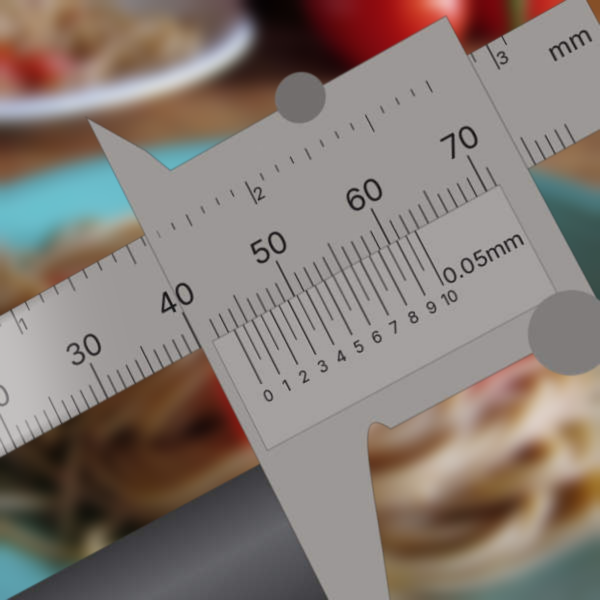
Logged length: 43.6 mm
